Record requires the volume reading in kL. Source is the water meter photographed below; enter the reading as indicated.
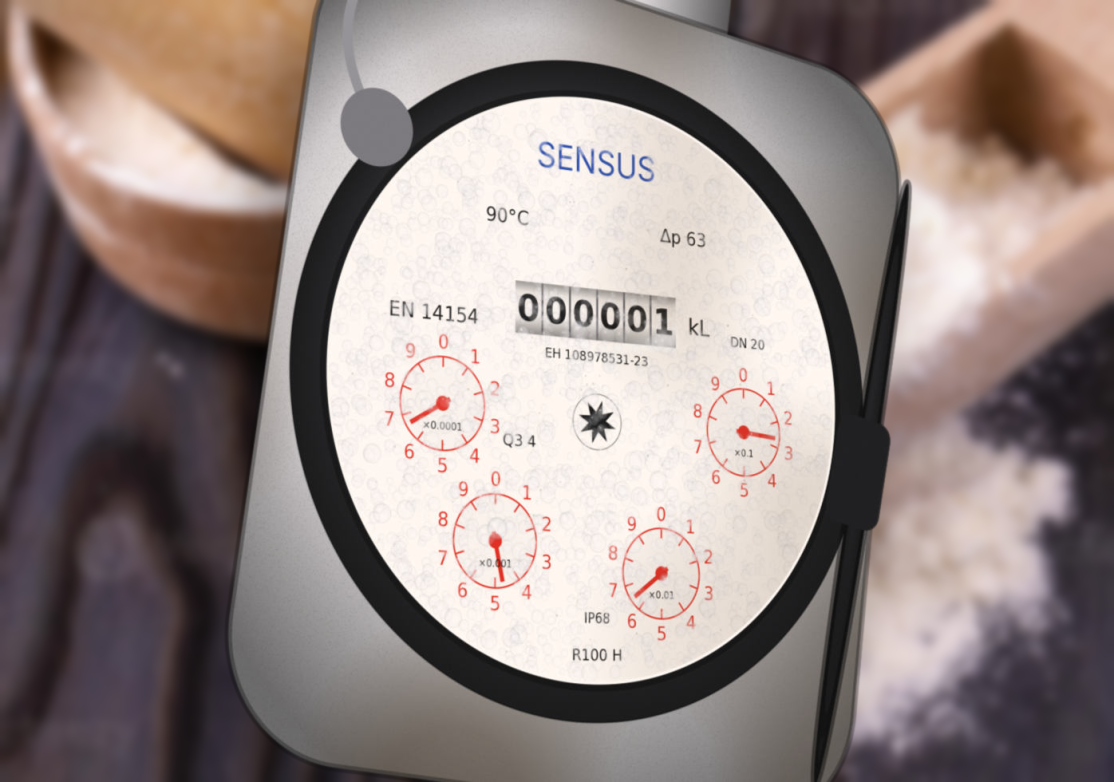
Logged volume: 1.2646 kL
